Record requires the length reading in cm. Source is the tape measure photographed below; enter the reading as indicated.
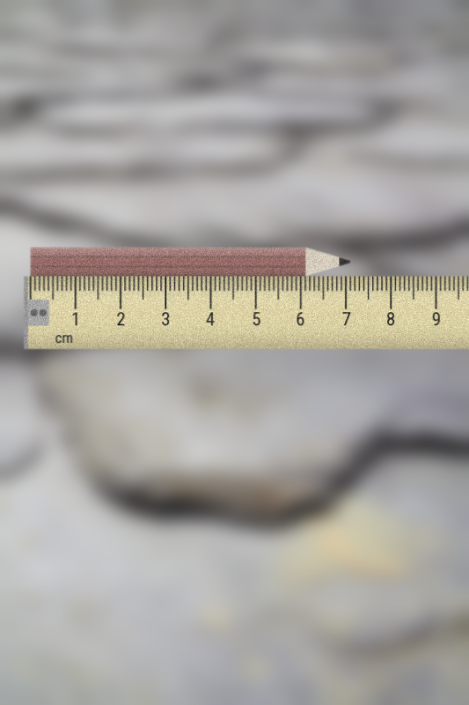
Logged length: 7.1 cm
